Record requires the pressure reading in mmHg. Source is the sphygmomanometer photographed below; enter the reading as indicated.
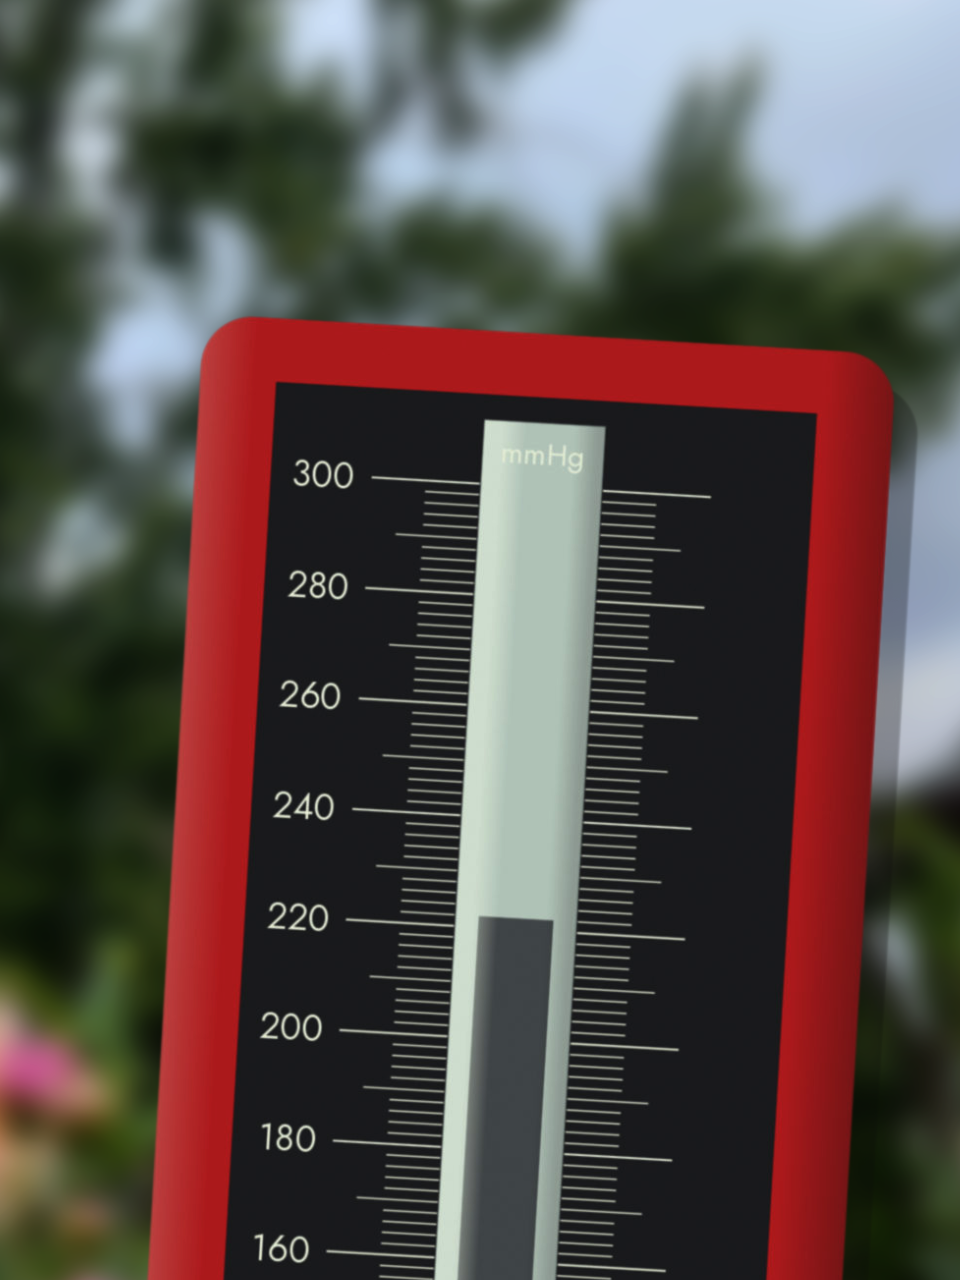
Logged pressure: 222 mmHg
